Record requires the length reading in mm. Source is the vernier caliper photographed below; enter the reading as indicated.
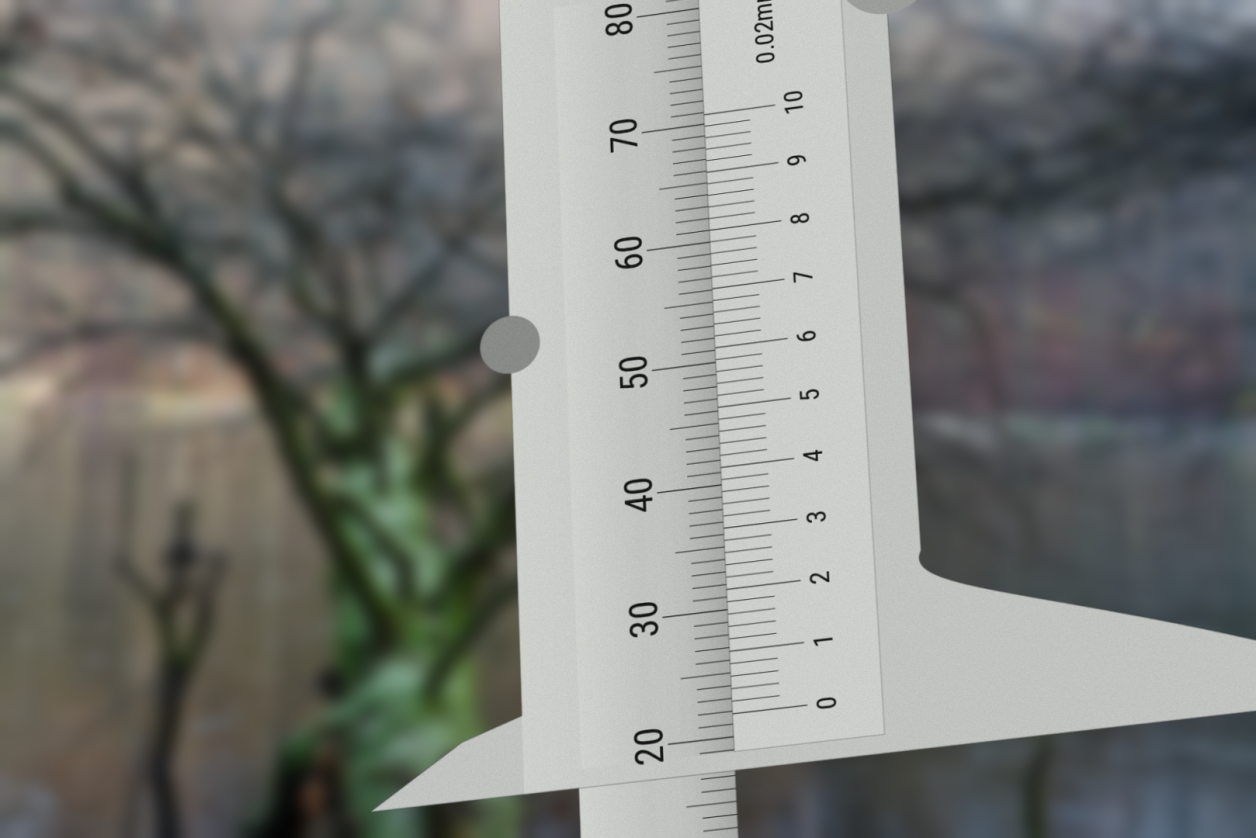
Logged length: 21.8 mm
